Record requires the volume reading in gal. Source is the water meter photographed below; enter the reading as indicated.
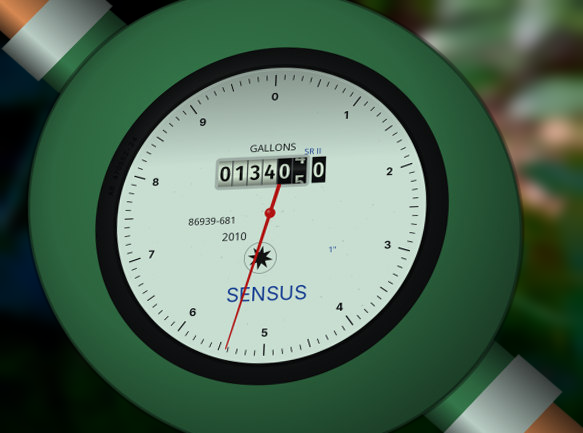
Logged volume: 134045.4 gal
